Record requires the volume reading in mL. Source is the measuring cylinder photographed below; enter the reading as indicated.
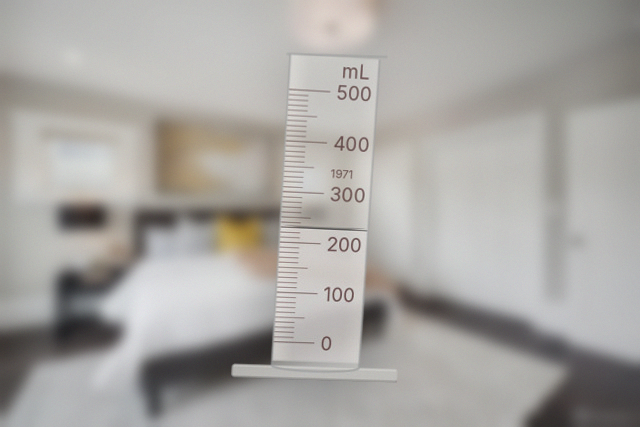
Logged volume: 230 mL
